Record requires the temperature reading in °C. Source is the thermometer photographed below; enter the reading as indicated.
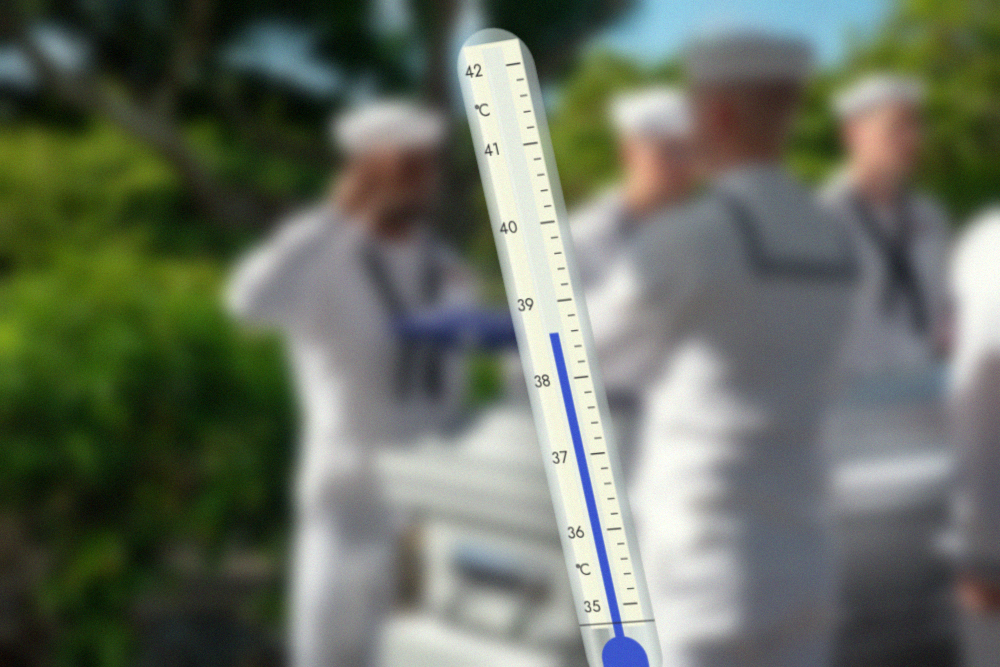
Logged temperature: 38.6 °C
